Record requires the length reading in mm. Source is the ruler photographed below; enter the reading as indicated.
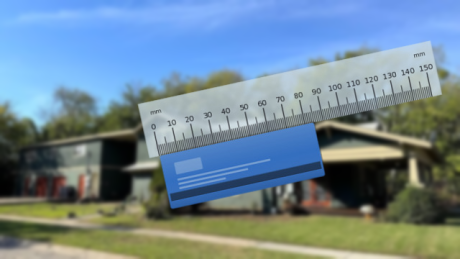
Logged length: 85 mm
